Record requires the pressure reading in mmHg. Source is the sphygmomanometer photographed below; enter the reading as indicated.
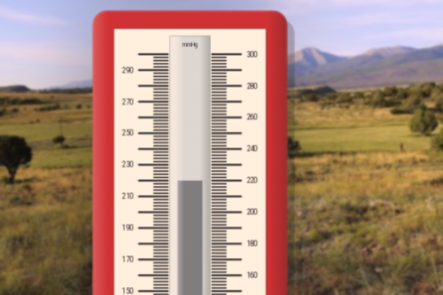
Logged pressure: 220 mmHg
